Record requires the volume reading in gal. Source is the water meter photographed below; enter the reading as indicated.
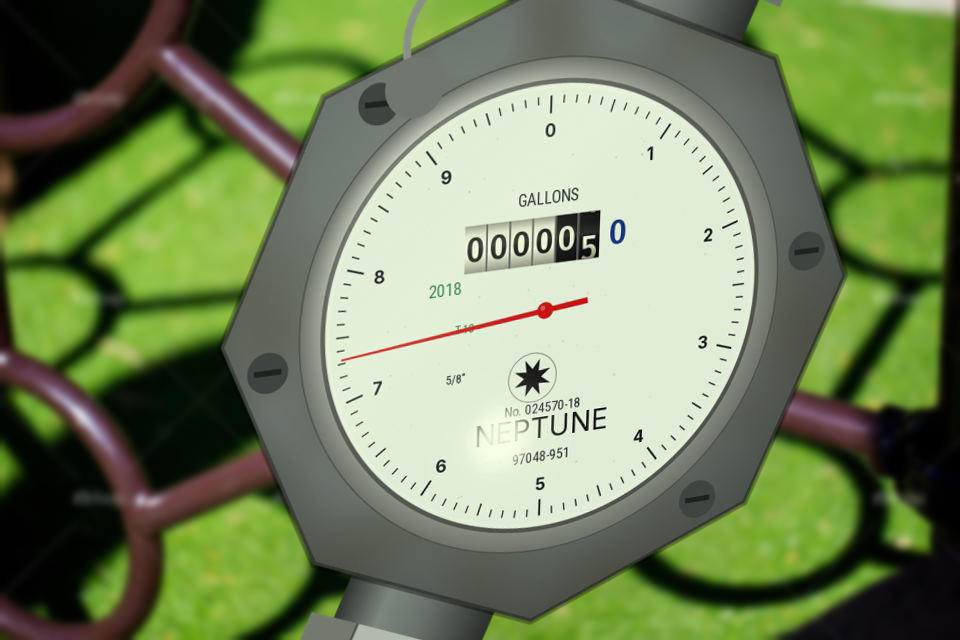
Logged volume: 47.3 gal
